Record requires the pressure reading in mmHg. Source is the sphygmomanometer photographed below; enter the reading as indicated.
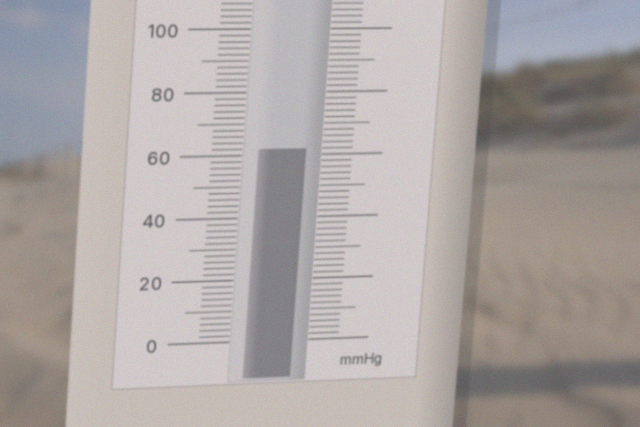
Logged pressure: 62 mmHg
